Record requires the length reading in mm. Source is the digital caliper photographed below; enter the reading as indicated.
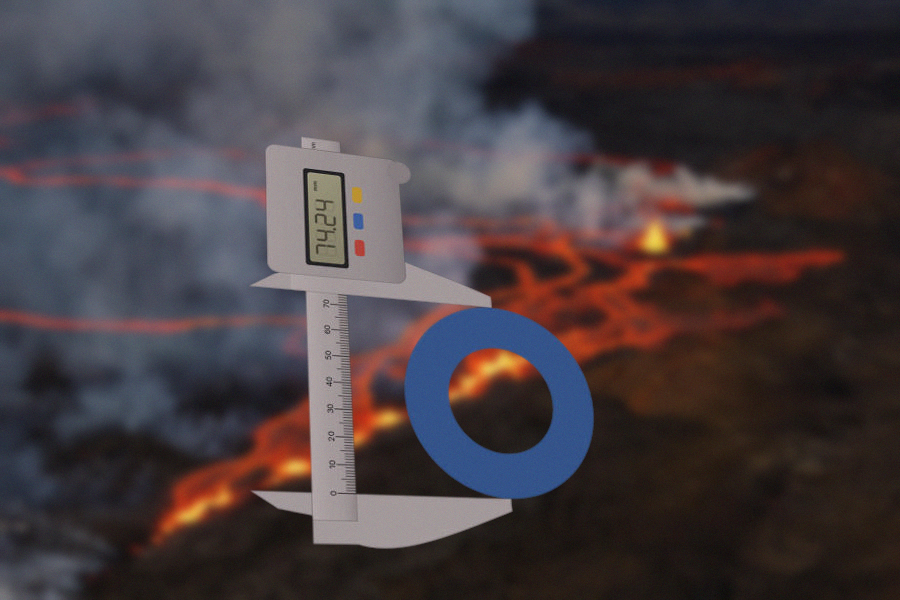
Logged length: 74.24 mm
